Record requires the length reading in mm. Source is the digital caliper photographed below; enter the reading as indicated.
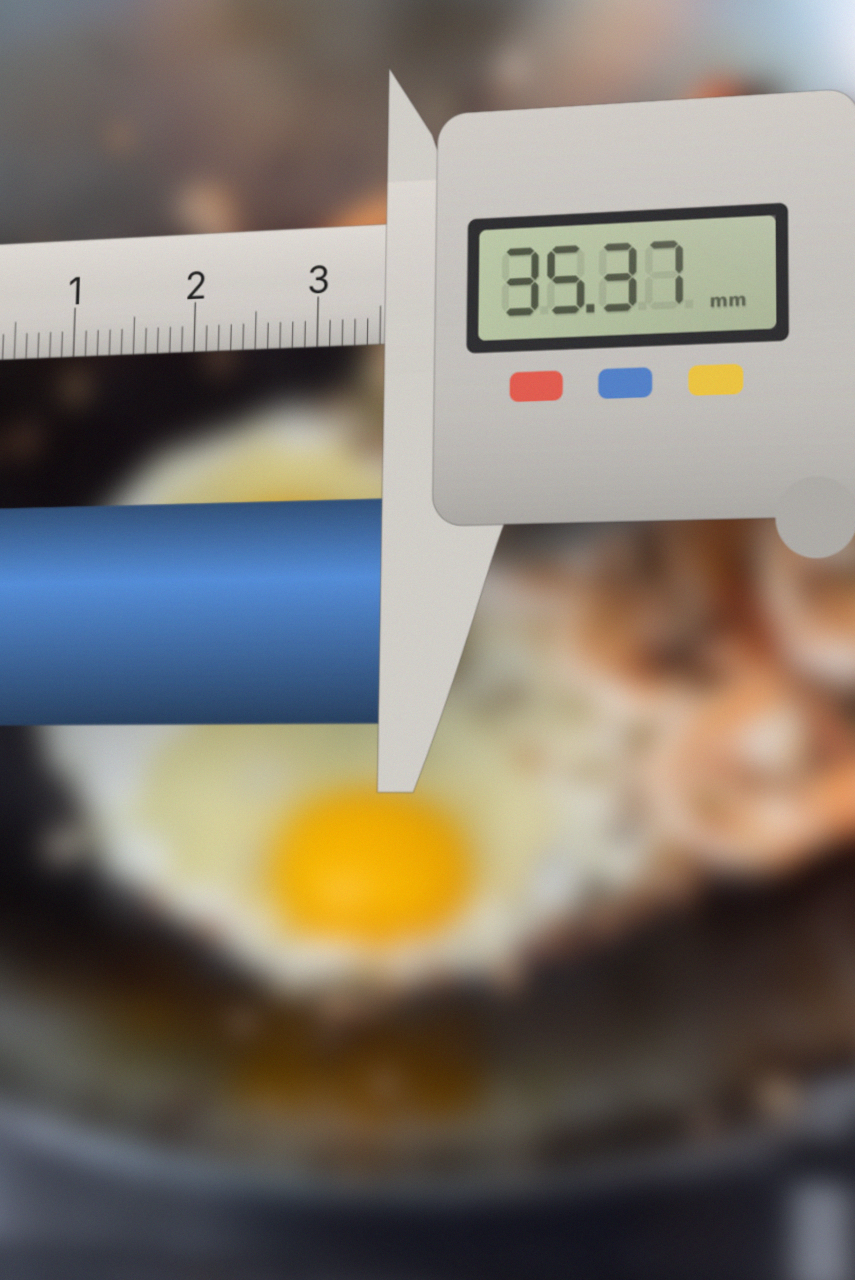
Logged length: 35.37 mm
